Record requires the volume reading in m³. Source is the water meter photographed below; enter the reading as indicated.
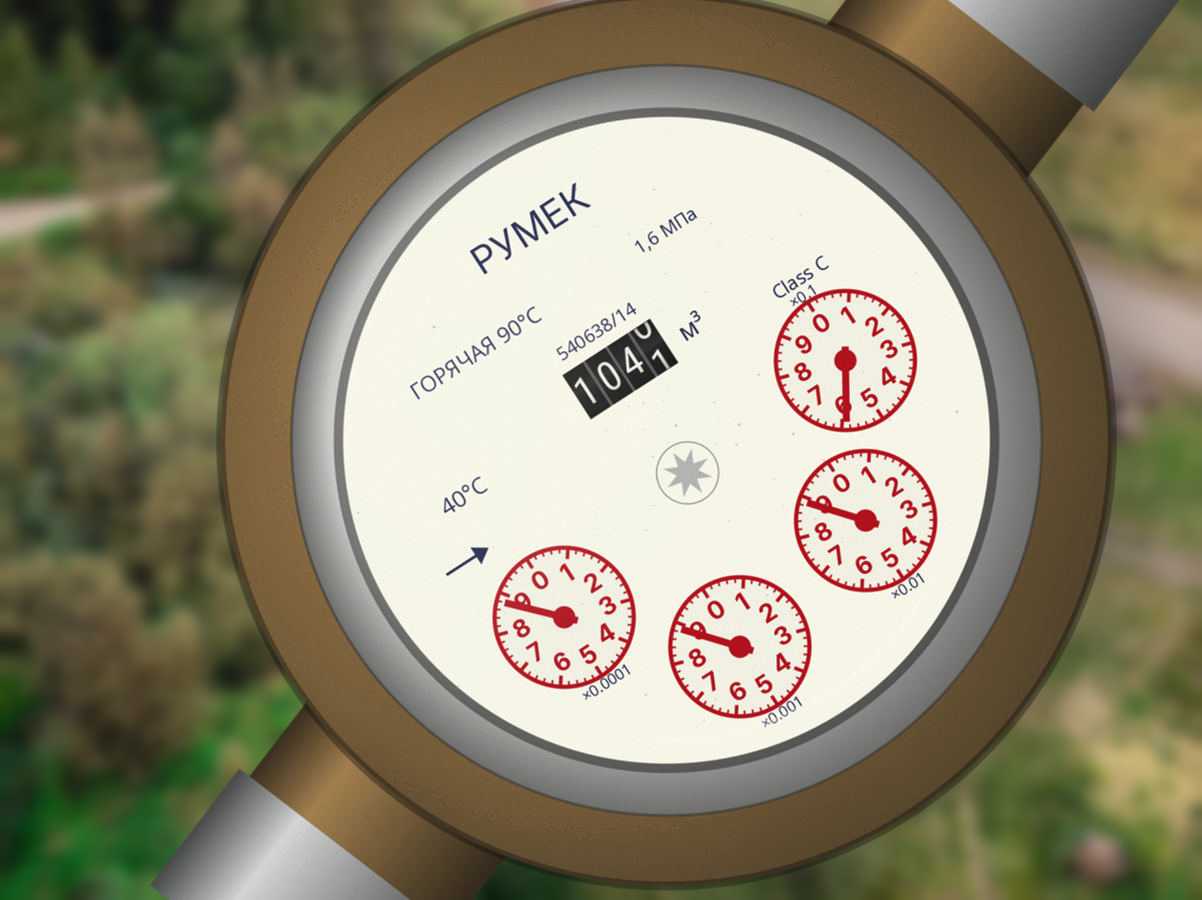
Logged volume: 1040.5888 m³
